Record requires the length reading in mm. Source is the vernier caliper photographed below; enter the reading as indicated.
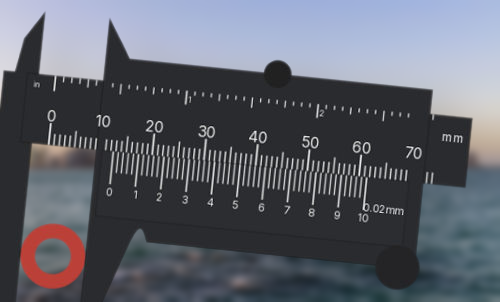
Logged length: 12.5 mm
